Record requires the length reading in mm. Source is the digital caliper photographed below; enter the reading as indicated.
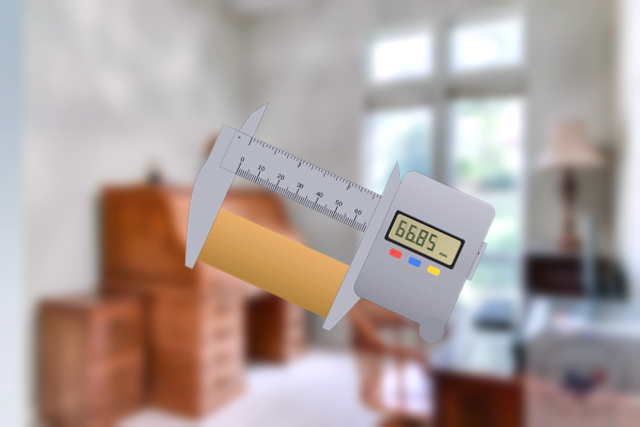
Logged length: 66.85 mm
